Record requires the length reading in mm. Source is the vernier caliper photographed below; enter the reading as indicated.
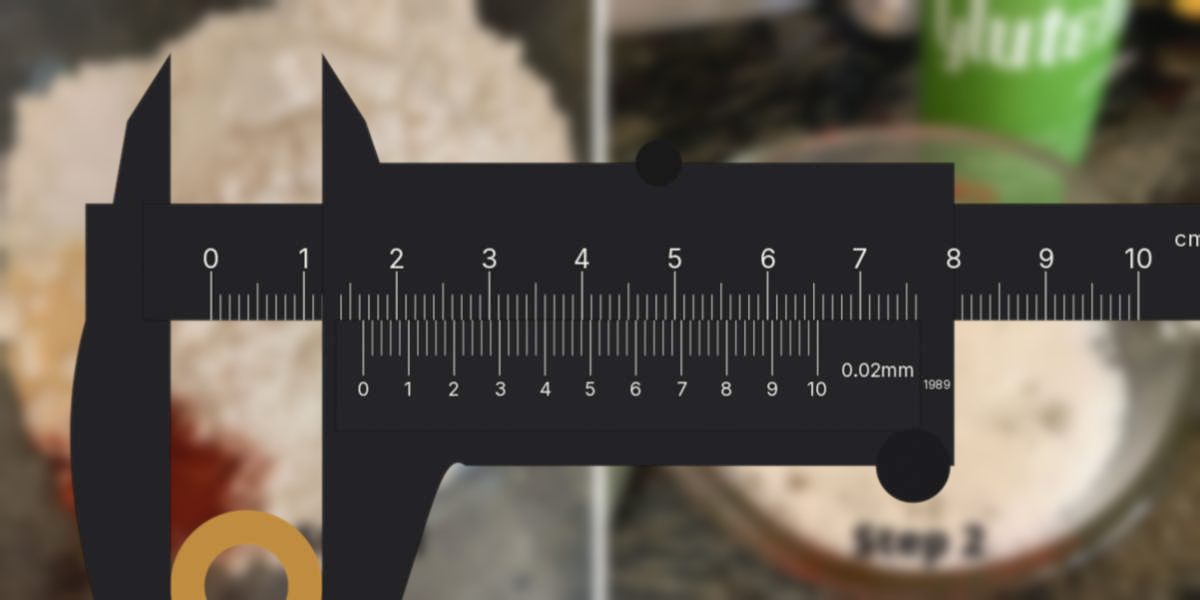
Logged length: 16.4 mm
